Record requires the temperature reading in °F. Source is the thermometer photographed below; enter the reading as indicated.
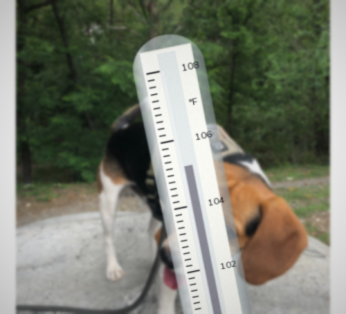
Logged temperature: 105.2 °F
